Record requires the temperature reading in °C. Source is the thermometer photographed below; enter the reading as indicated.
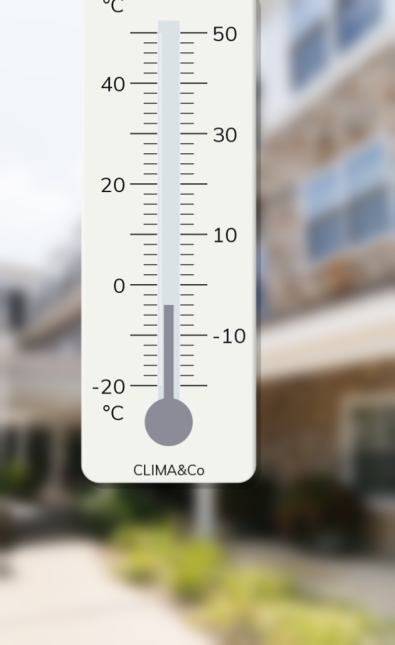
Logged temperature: -4 °C
